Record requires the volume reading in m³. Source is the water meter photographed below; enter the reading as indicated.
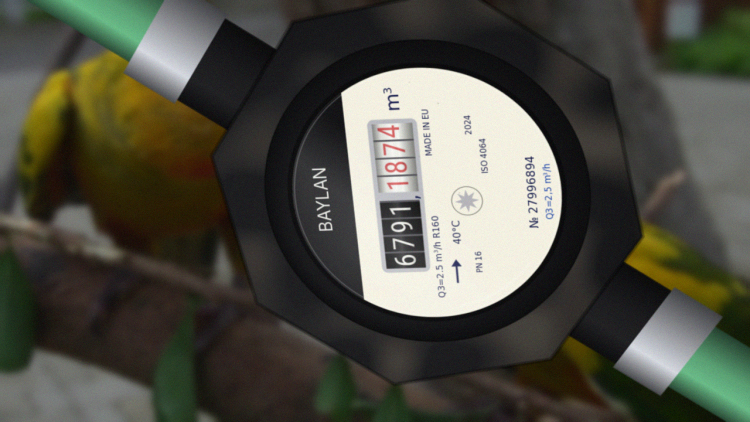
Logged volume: 6791.1874 m³
